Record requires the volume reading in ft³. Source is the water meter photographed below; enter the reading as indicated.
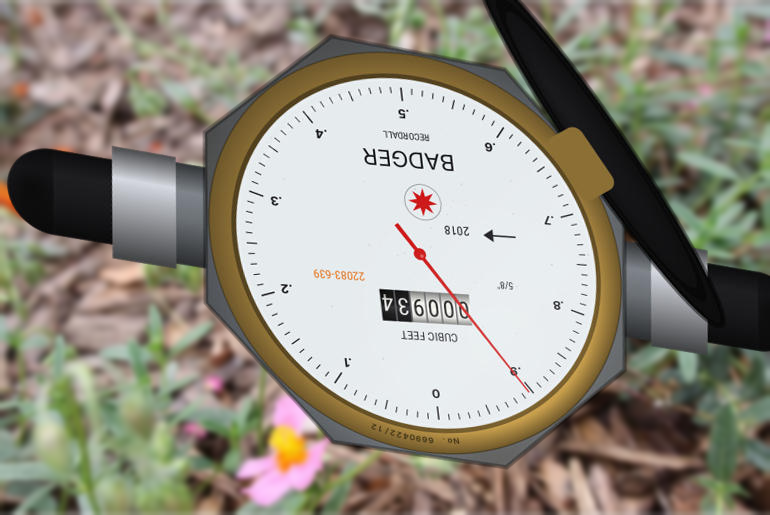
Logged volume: 933.90 ft³
